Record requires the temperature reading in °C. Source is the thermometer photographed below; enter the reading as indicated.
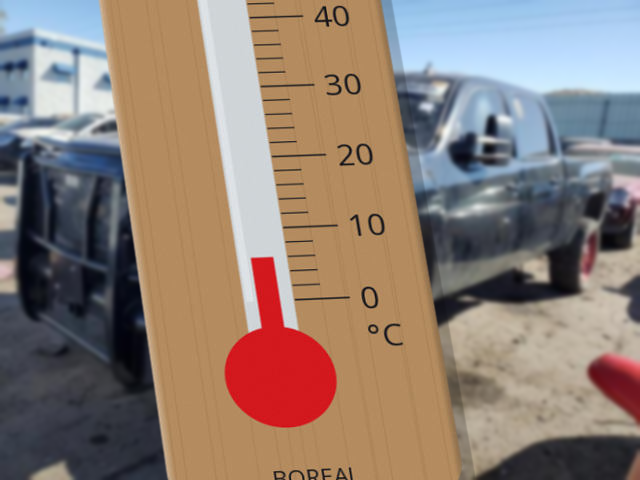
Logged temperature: 6 °C
